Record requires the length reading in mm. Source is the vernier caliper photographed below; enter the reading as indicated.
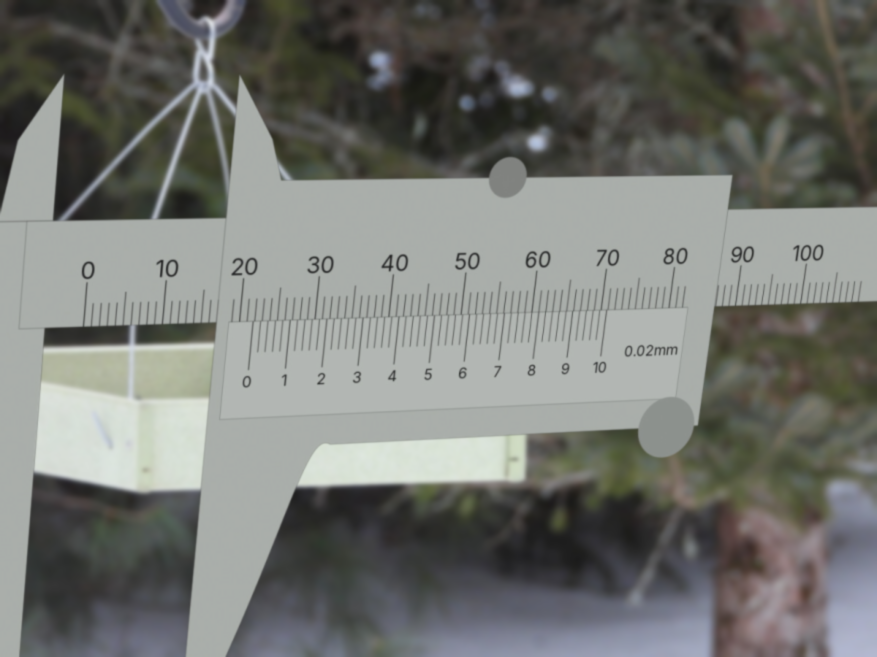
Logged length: 21.8 mm
